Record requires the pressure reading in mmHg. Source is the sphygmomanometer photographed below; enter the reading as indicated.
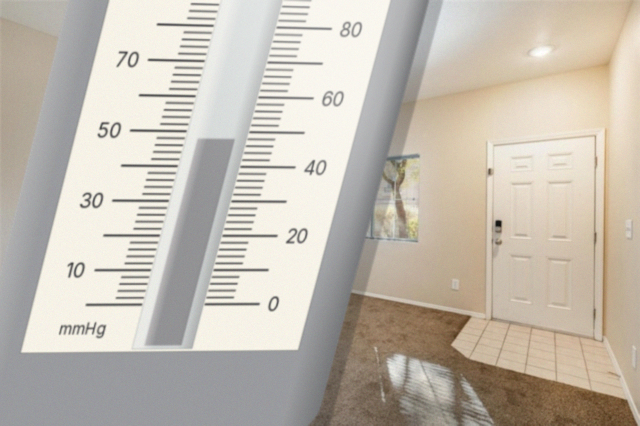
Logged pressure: 48 mmHg
